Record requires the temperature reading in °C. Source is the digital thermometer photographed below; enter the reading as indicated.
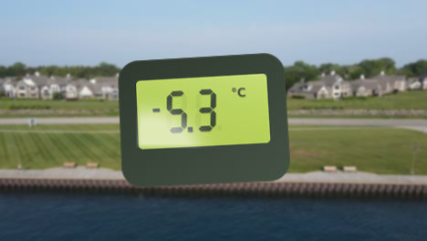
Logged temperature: -5.3 °C
